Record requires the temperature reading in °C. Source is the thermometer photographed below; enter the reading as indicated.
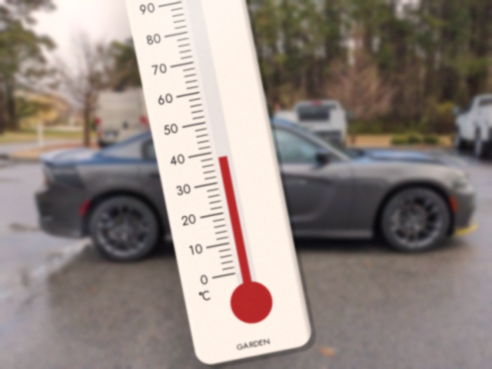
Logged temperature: 38 °C
